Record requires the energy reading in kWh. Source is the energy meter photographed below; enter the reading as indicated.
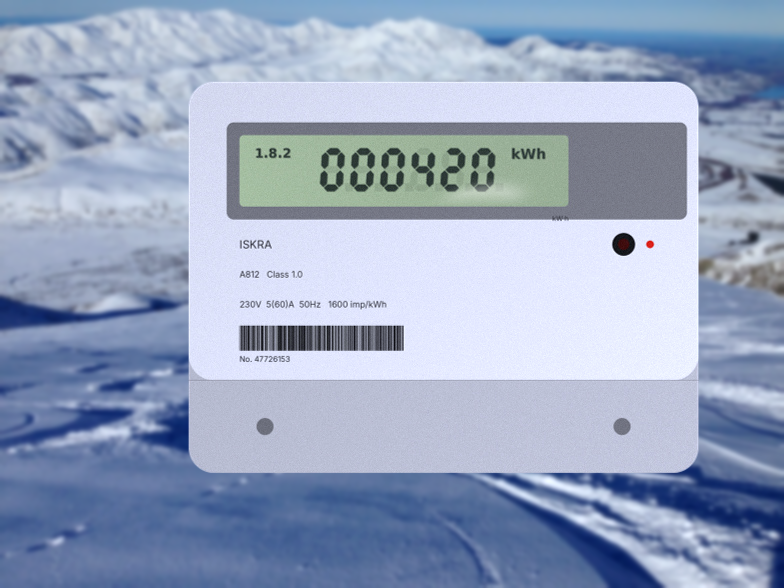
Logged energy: 420 kWh
